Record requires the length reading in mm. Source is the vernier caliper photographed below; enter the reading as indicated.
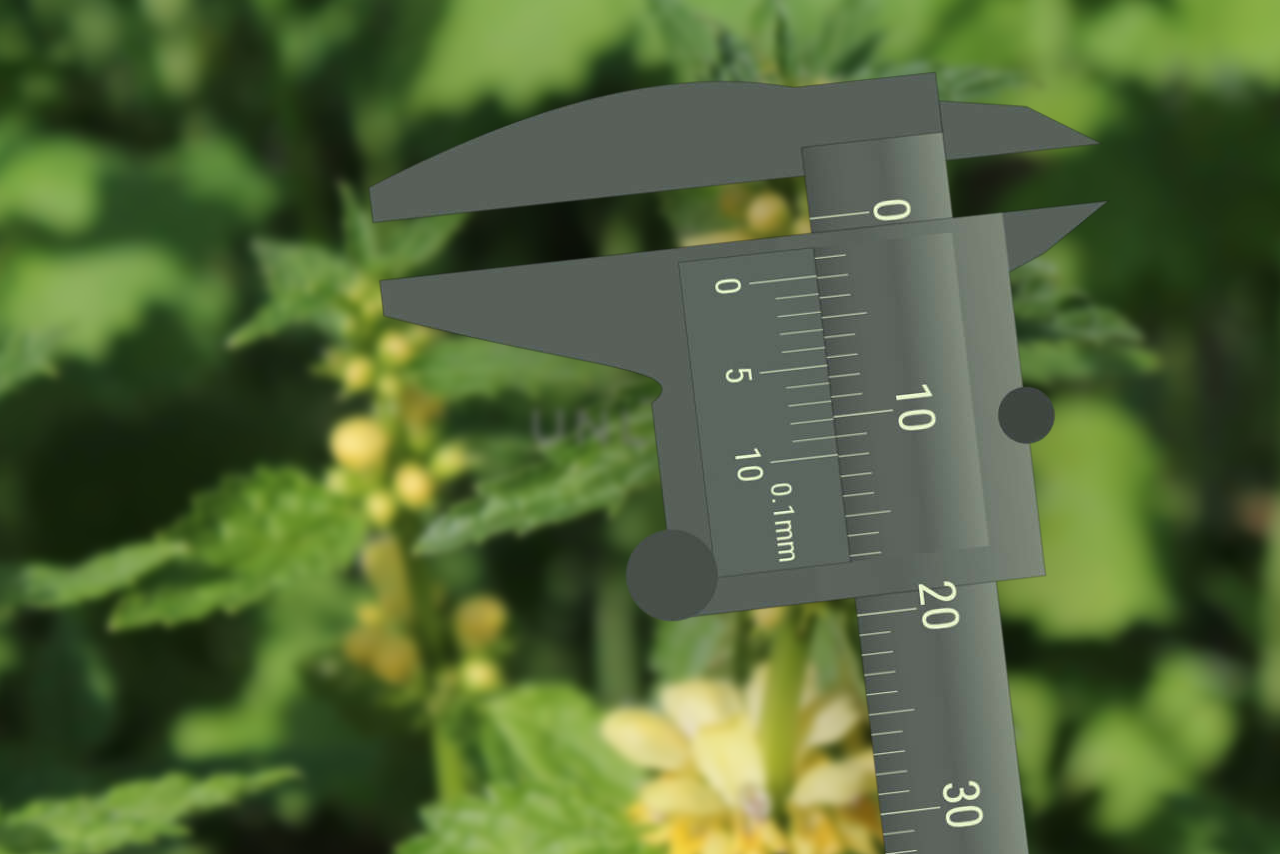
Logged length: 2.9 mm
